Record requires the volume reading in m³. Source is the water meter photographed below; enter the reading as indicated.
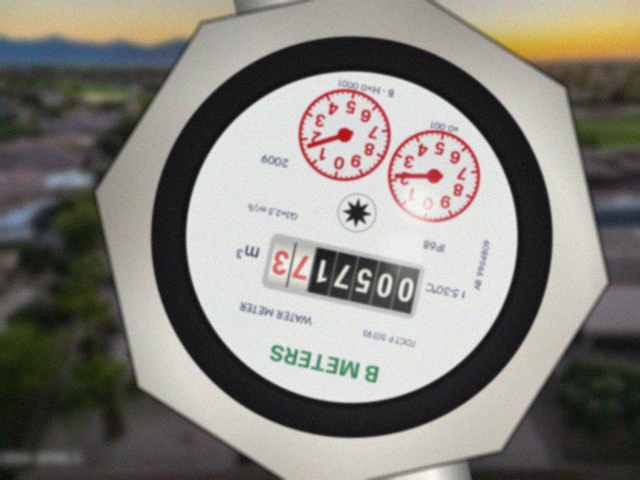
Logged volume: 571.7321 m³
